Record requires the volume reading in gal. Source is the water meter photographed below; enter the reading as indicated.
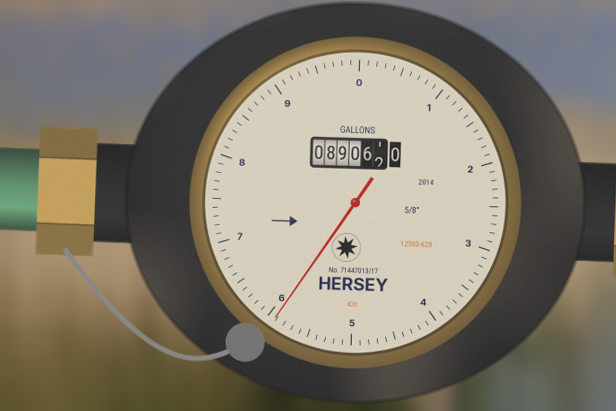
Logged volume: 890615.9 gal
